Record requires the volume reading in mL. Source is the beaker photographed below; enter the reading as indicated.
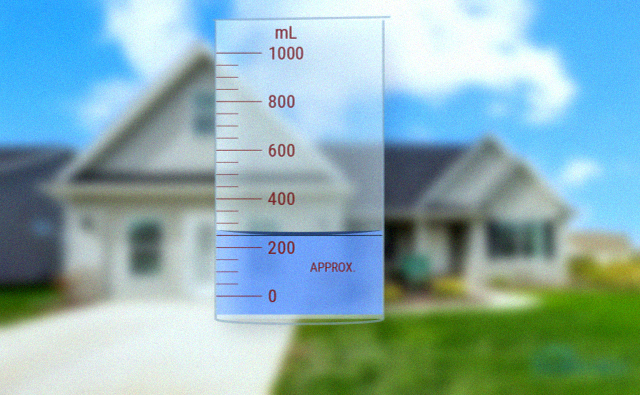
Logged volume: 250 mL
